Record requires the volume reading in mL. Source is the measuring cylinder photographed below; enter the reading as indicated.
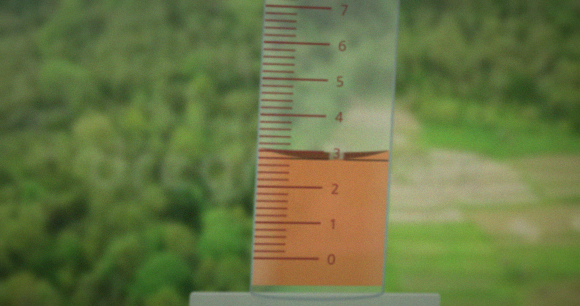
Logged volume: 2.8 mL
